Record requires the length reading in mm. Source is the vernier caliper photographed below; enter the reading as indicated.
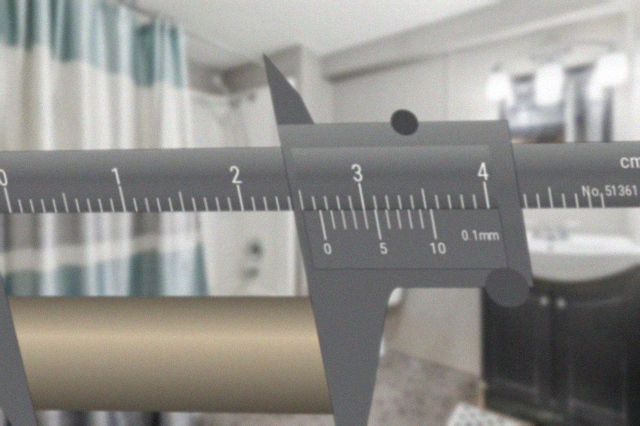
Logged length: 26.4 mm
